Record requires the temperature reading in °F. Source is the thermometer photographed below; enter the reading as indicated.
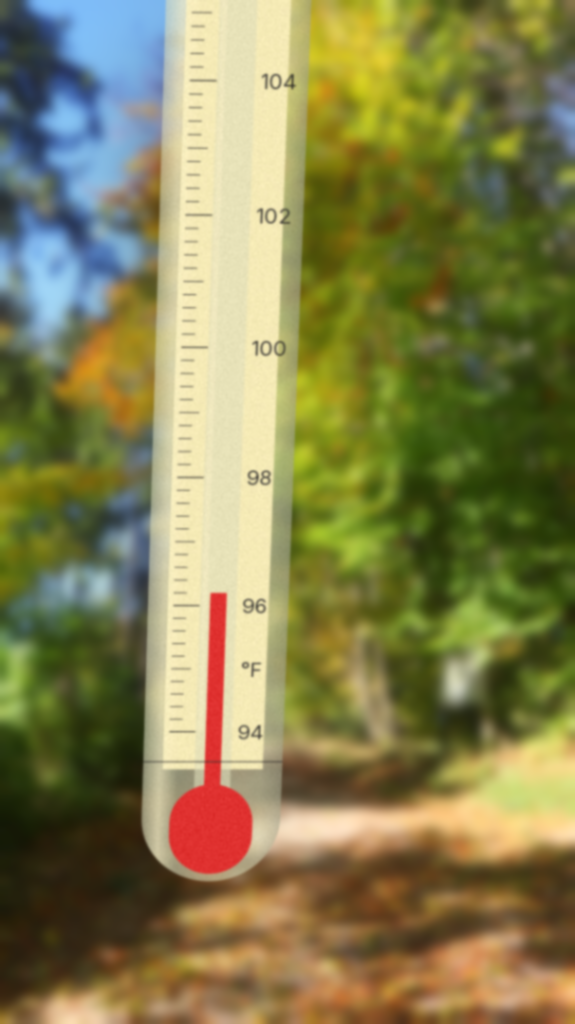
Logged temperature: 96.2 °F
